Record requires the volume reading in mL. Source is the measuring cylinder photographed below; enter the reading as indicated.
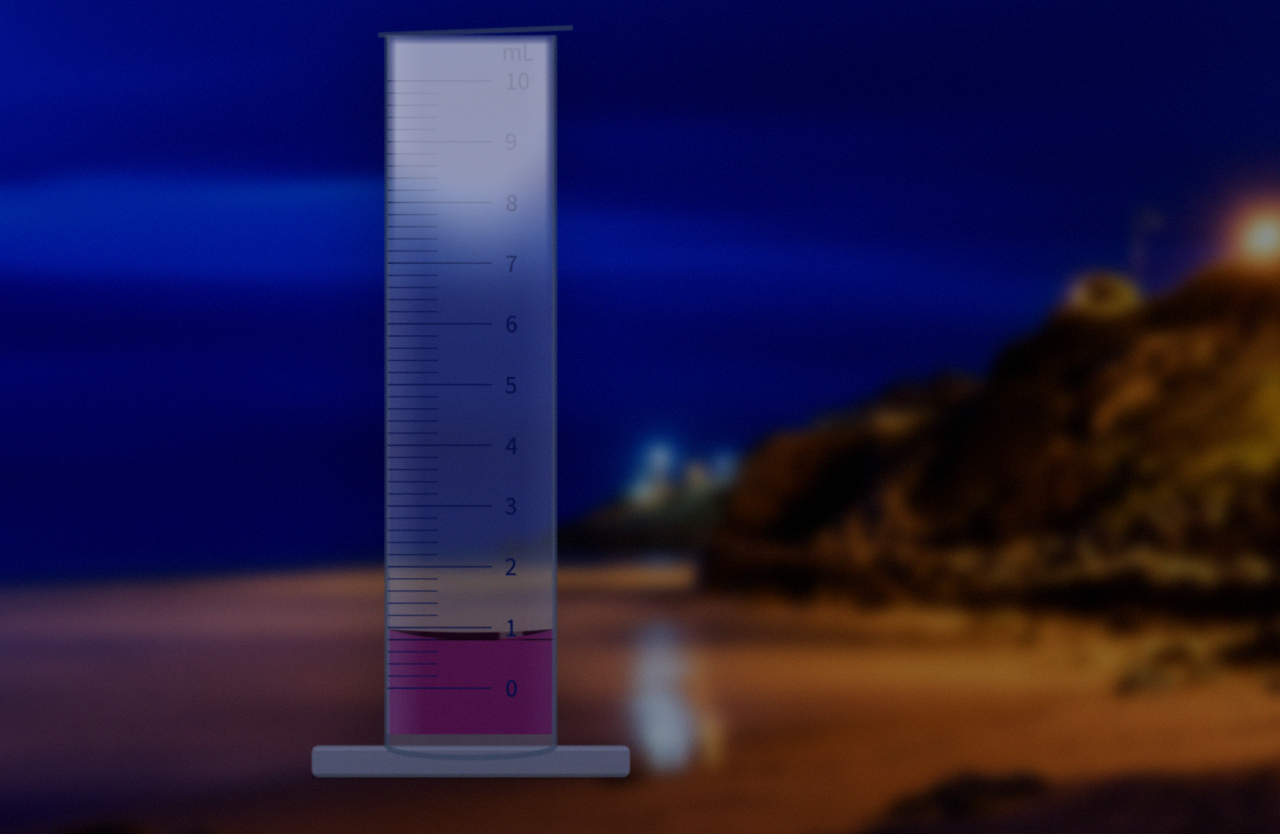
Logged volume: 0.8 mL
